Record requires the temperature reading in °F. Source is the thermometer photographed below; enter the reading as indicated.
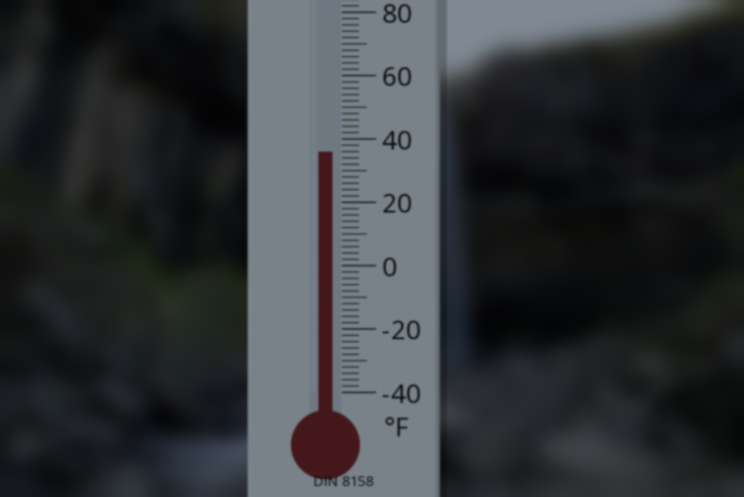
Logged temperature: 36 °F
